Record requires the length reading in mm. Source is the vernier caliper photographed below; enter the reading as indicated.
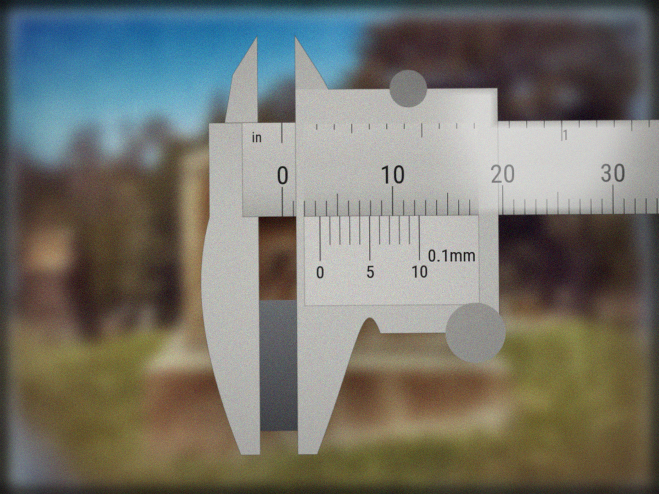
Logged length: 3.4 mm
